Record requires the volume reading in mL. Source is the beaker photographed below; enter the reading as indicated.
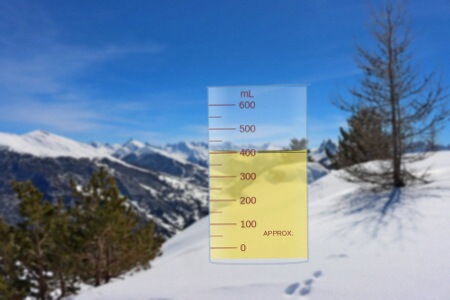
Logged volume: 400 mL
